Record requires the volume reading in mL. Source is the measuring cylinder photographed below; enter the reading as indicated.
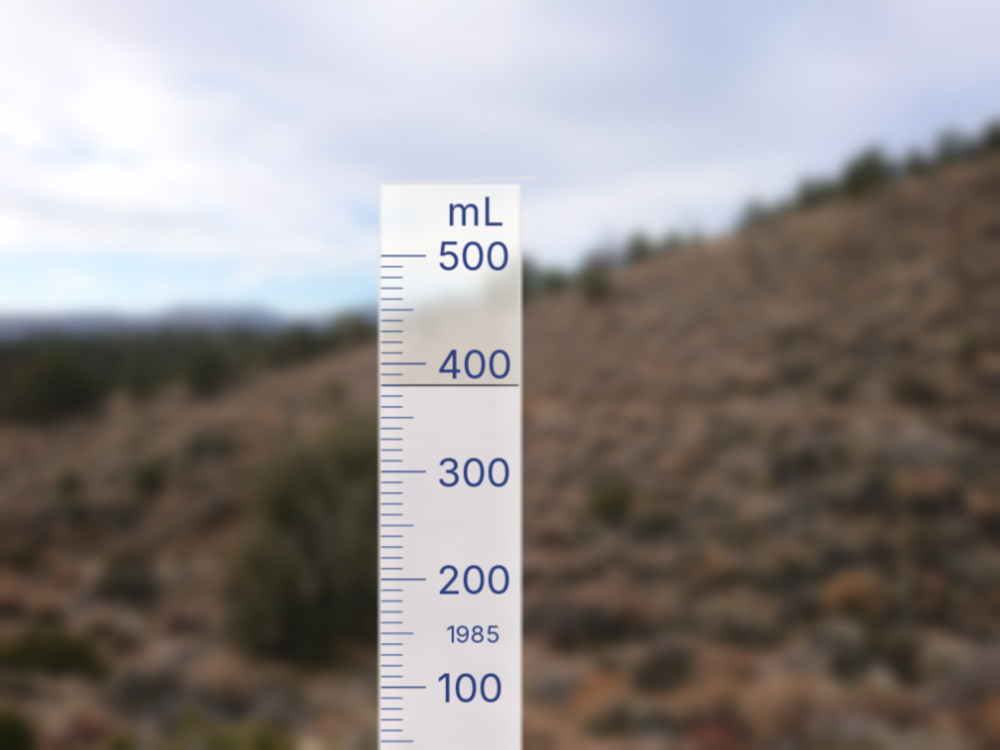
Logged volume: 380 mL
